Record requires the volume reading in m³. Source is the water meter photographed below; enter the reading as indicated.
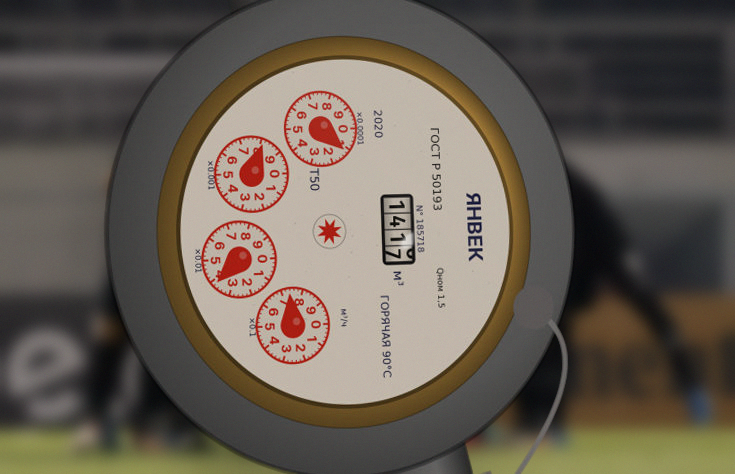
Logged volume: 1416.7381 m³
